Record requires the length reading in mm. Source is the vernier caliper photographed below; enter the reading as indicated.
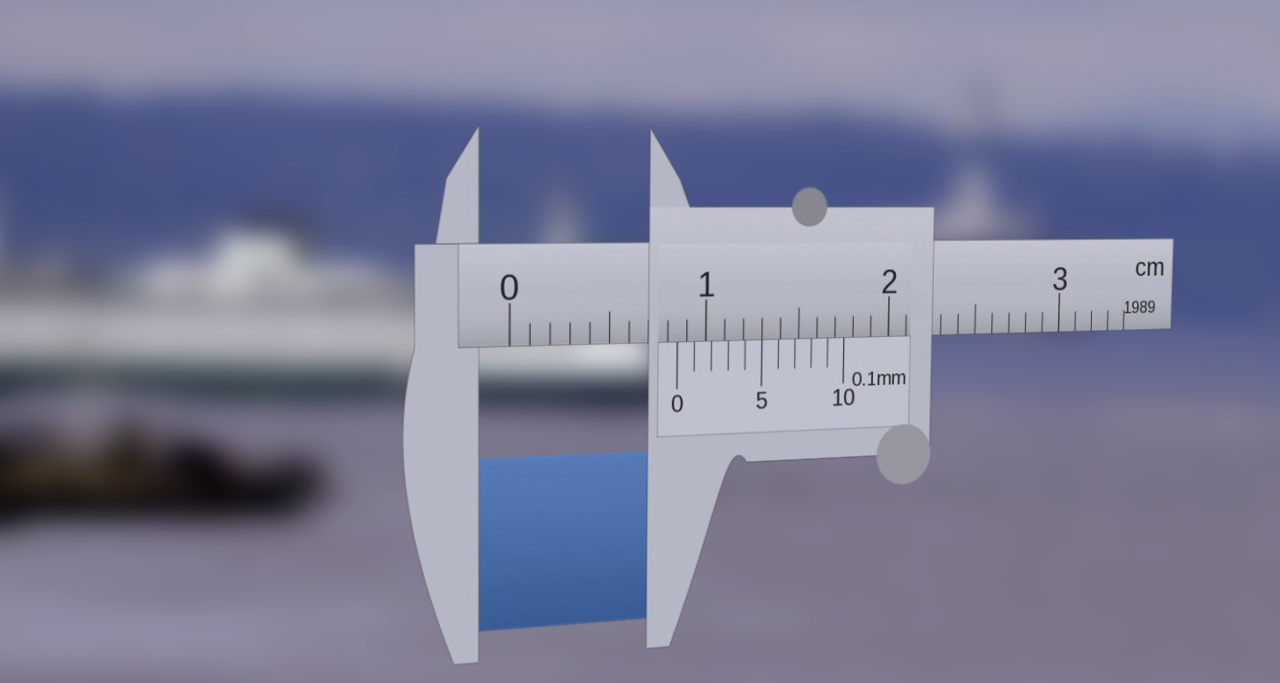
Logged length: 8.5 mm
